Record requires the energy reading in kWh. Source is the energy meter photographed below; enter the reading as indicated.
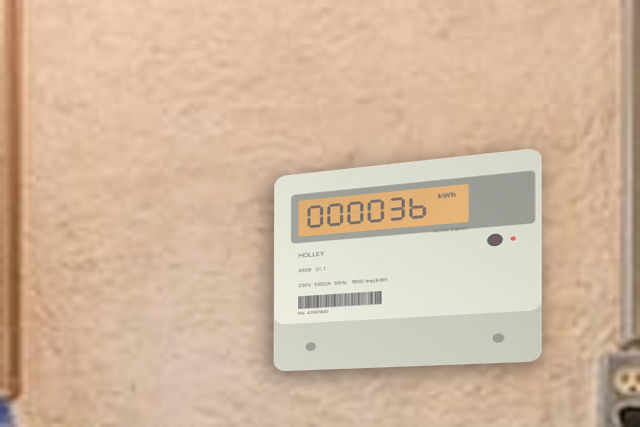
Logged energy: 36 kWh
